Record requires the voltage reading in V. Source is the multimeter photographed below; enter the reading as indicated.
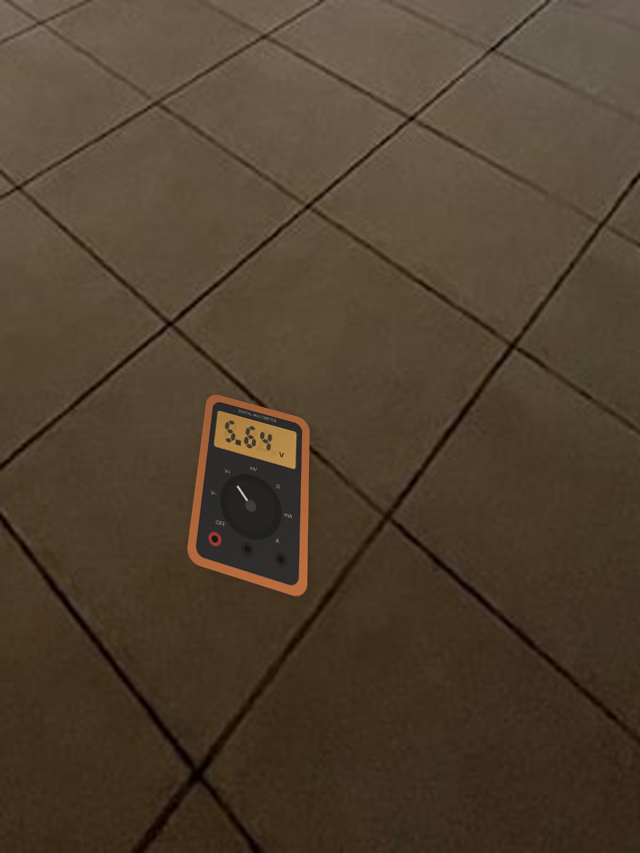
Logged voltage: 5.64 V
